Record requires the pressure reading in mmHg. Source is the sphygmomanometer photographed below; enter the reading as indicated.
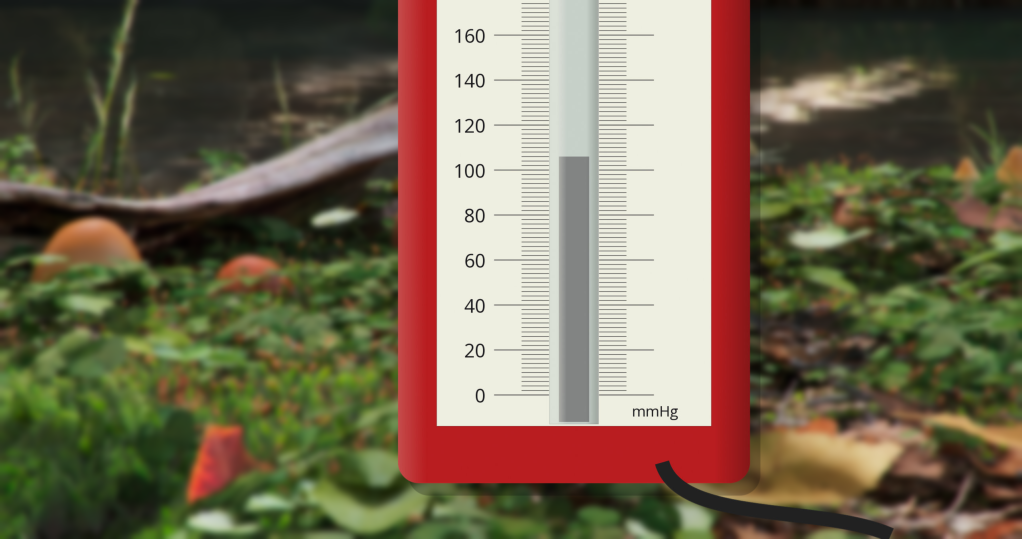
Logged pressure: 106 mmHg
